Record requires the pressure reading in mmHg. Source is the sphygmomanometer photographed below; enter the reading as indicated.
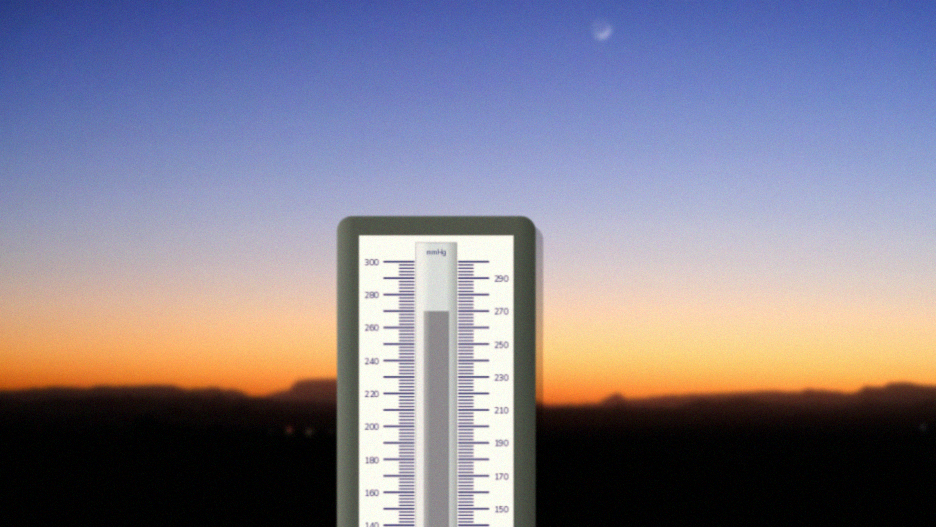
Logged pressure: 270 mmHg
